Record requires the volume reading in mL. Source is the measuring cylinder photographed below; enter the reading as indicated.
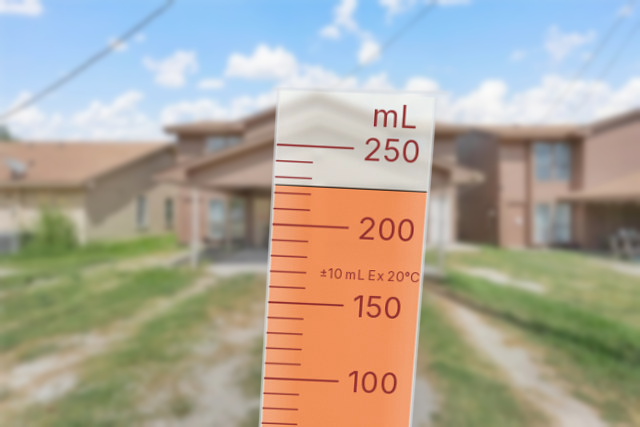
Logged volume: 225 mL
